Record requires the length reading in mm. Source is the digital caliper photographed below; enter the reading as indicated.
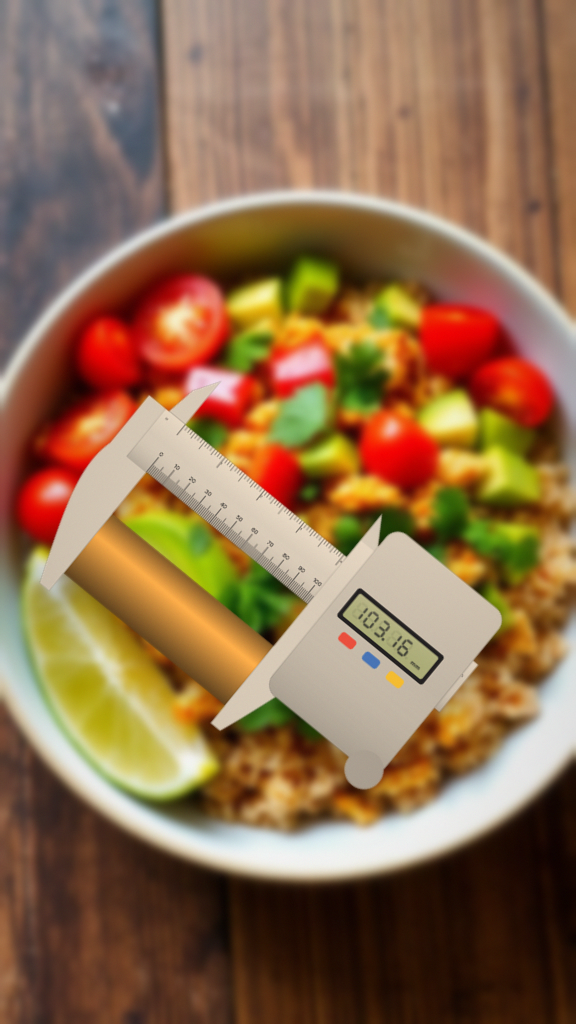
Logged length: 103.16 mm
